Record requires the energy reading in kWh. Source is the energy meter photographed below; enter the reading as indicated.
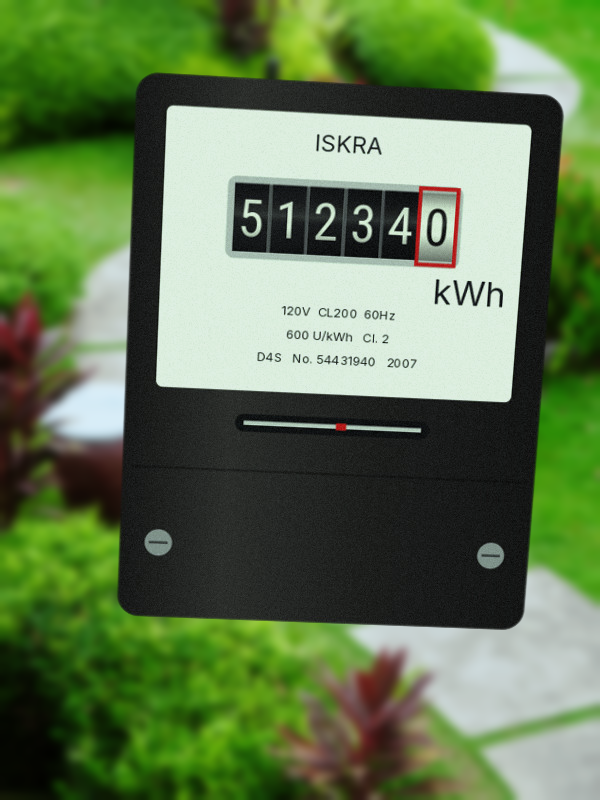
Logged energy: 51234.0 kWh
